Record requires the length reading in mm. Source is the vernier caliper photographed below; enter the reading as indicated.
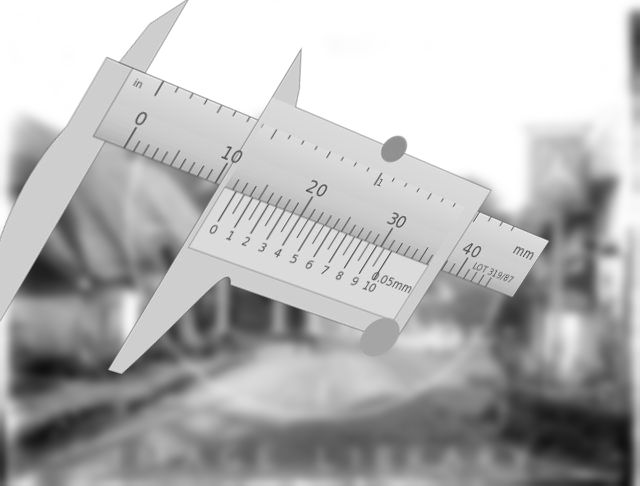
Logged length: 12.4 mm
